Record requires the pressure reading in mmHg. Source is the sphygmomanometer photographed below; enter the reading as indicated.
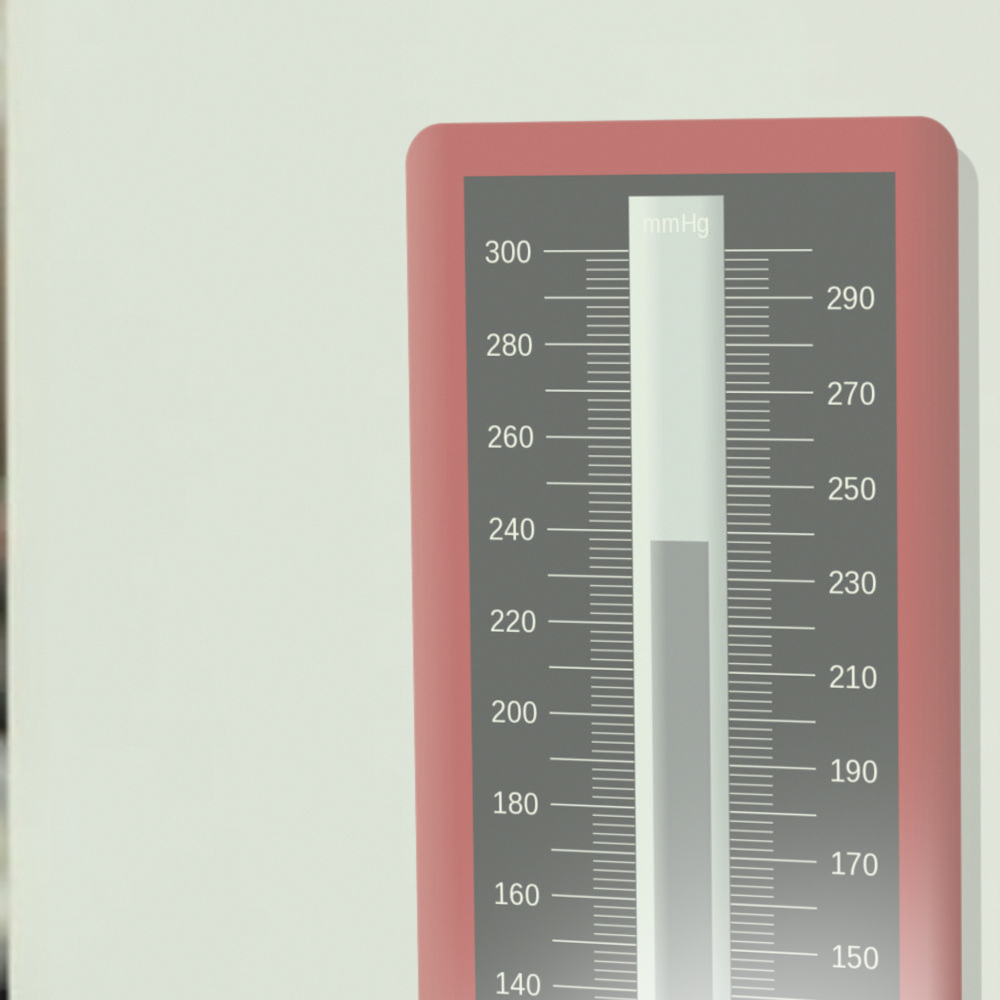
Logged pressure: 238 mmHg
